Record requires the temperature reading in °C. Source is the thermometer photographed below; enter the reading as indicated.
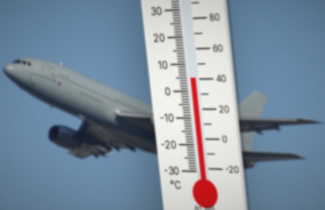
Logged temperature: 5 °C
